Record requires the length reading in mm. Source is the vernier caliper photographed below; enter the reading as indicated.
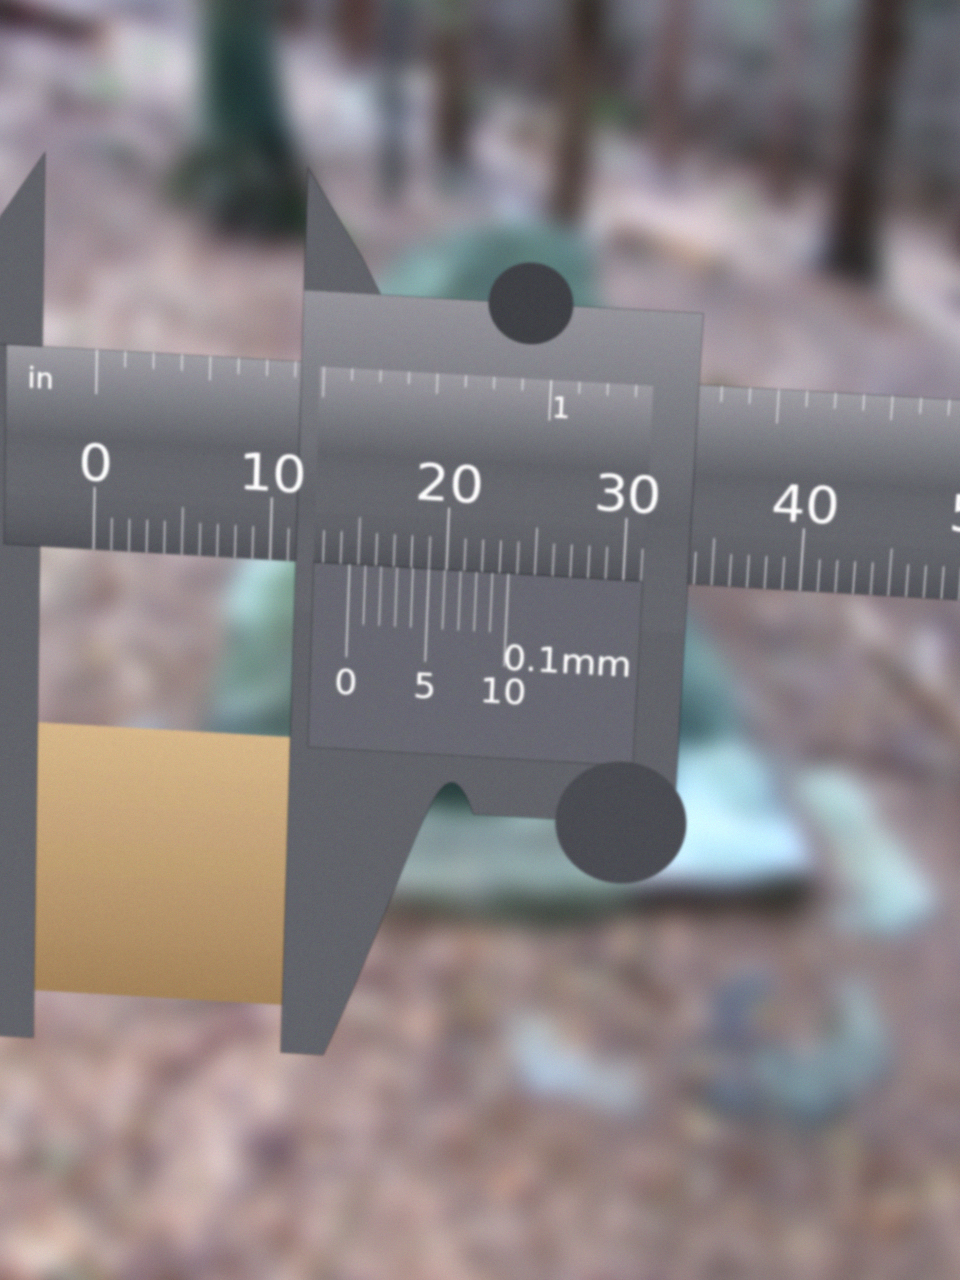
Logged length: 14.5 mm
